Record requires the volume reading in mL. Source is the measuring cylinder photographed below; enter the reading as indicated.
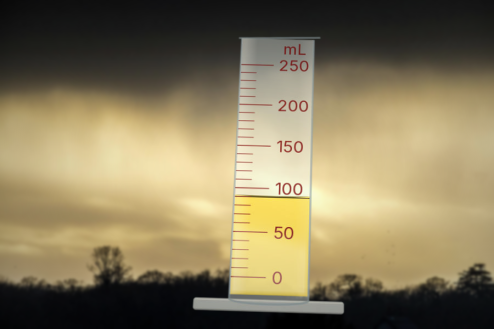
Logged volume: 90 mL
